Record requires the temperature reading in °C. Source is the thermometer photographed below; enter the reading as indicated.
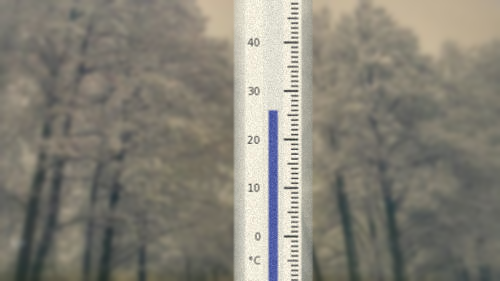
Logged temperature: 26 °C
